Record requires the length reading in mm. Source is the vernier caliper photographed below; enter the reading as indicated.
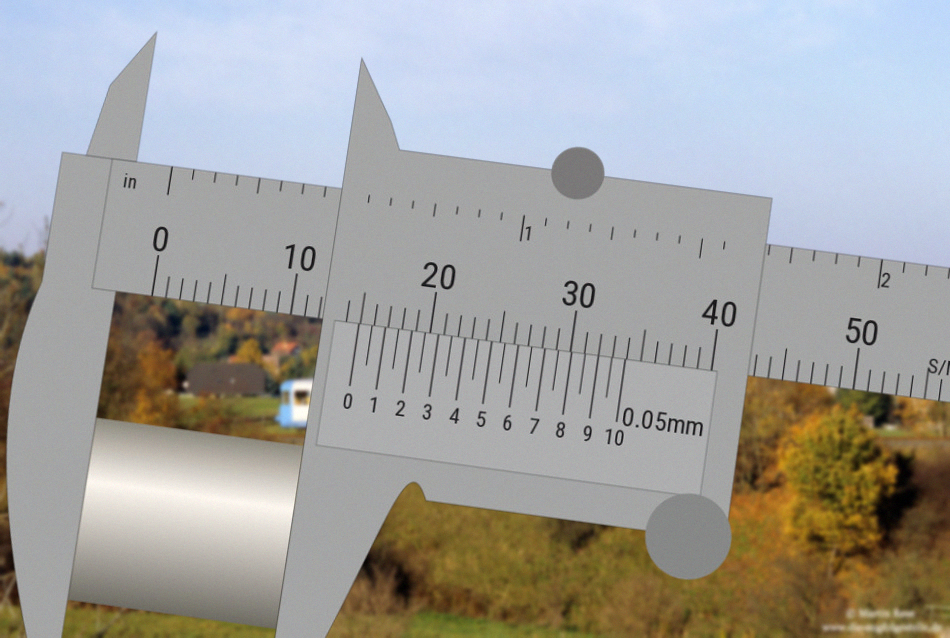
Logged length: 14.9 mm
